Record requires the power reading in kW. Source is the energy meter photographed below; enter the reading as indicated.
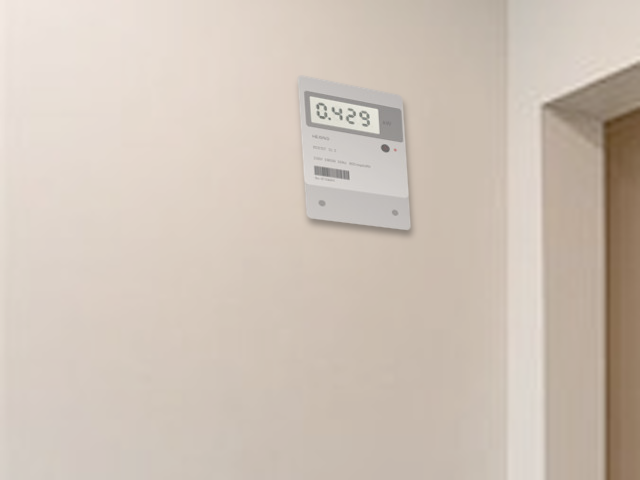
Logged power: 0.429 kW
